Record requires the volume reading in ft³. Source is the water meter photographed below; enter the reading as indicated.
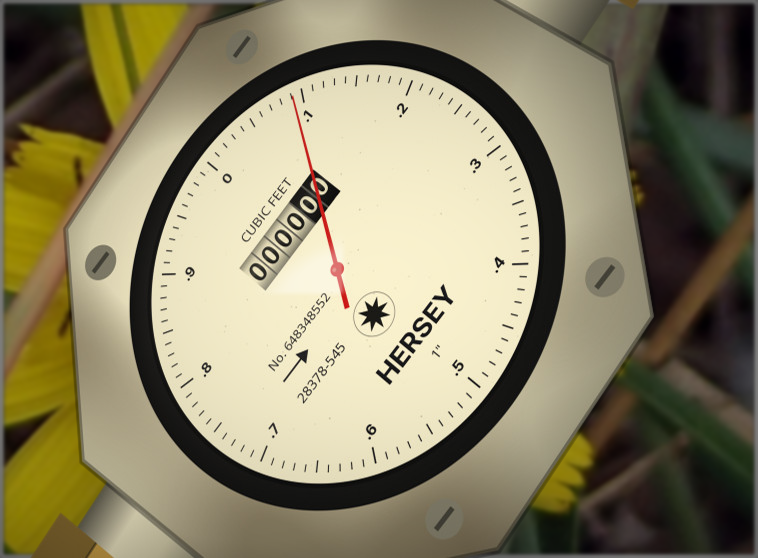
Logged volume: 0.09 ft³
